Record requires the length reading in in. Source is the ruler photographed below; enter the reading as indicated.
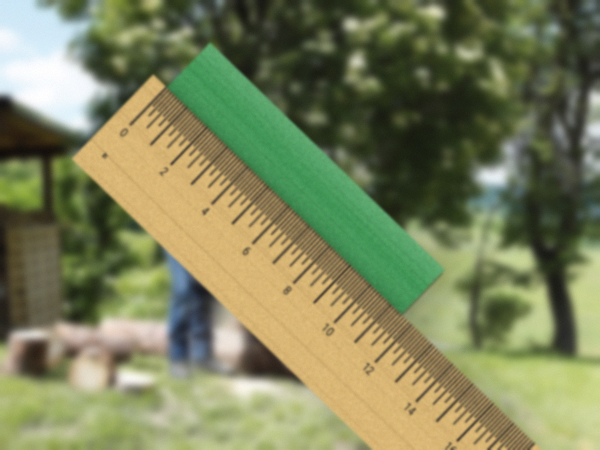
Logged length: 11.5 in
